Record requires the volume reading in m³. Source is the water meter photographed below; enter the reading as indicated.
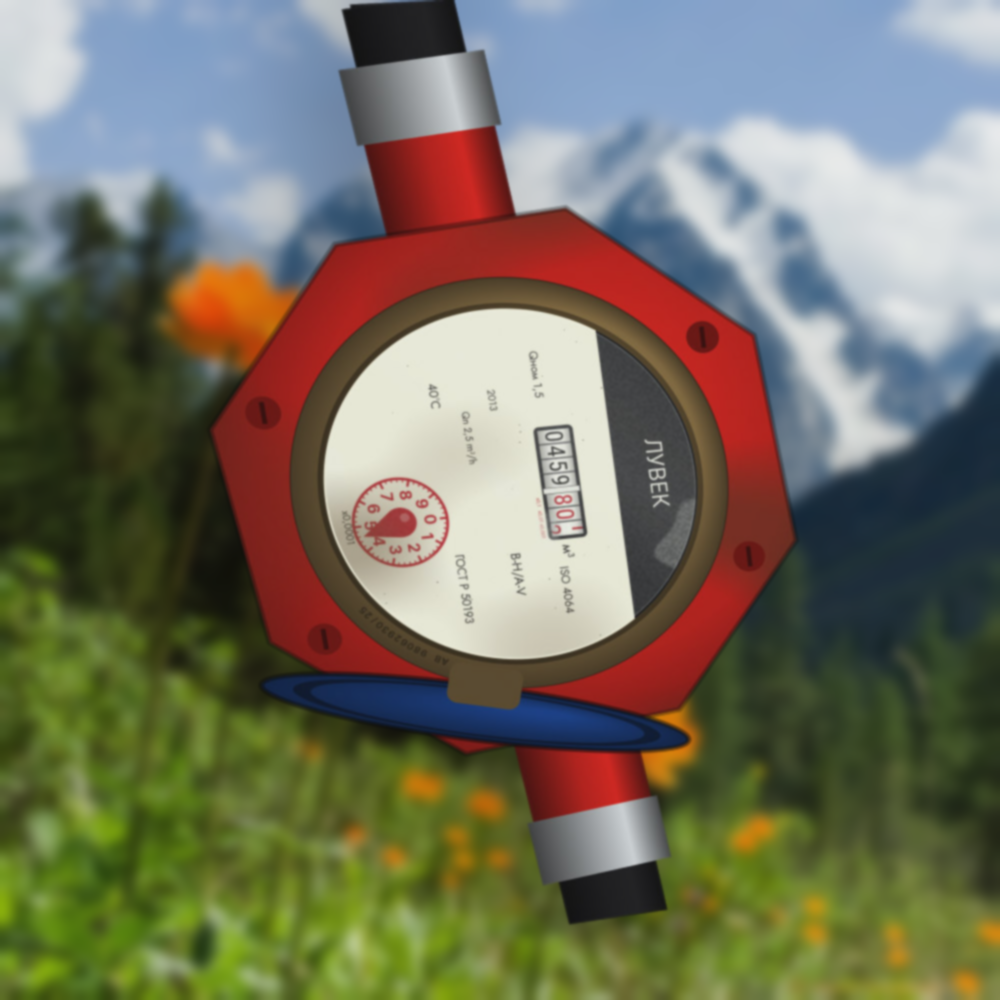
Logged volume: 459.8014 m³
